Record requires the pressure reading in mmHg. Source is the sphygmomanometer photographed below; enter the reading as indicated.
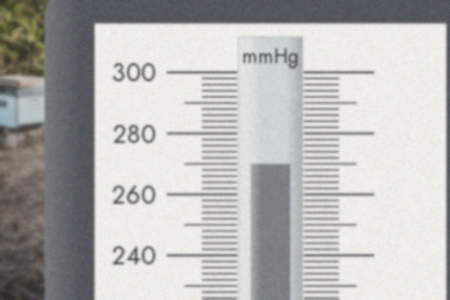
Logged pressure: 270 mmHg
